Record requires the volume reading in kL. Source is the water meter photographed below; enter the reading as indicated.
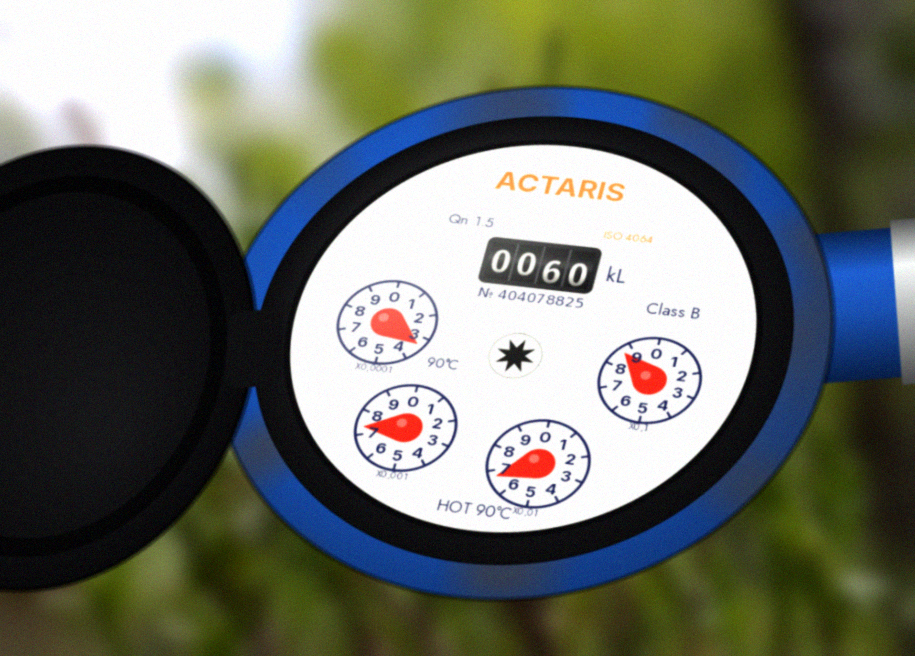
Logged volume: 59.8673 kL
